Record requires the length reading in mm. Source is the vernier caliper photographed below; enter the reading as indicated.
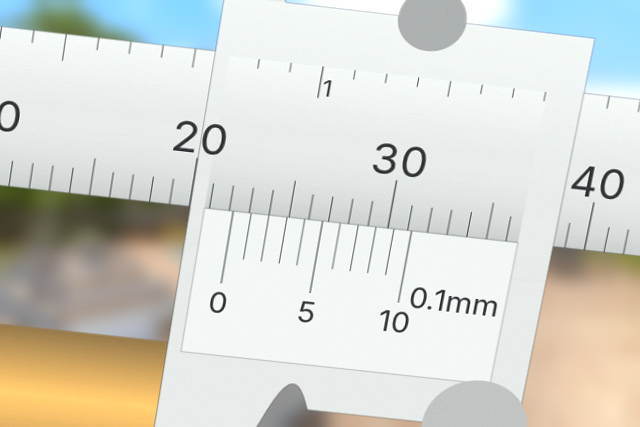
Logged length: 22.2 mm
